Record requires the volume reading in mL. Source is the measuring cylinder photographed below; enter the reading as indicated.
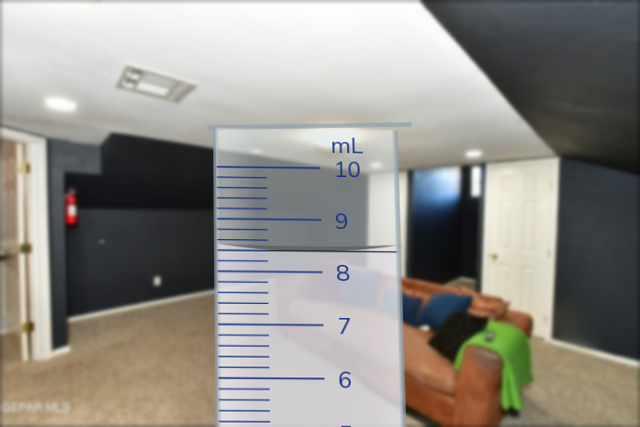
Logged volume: 8.4 mL
